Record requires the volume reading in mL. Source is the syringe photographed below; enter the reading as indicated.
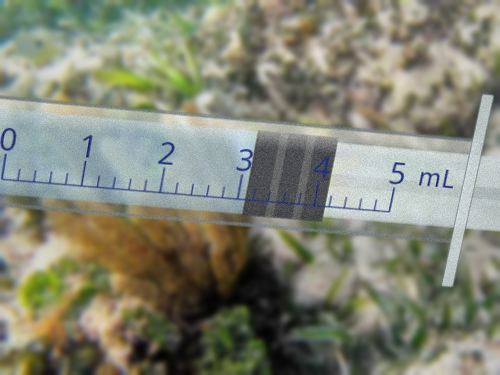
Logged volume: 3.1 mL
